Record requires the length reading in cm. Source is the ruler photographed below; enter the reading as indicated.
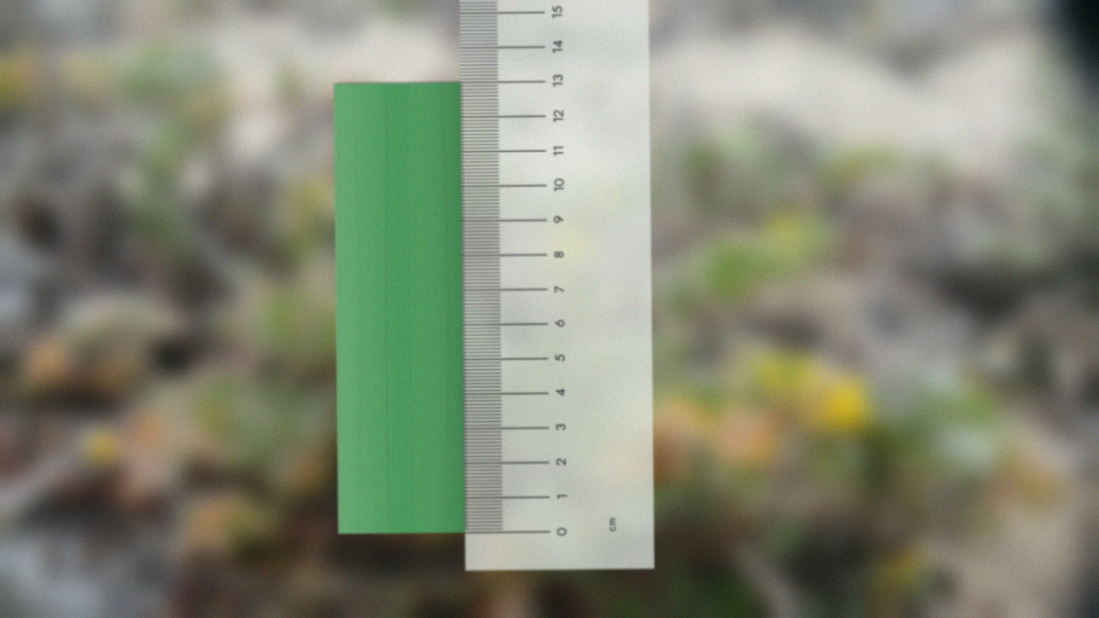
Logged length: 13 cm
